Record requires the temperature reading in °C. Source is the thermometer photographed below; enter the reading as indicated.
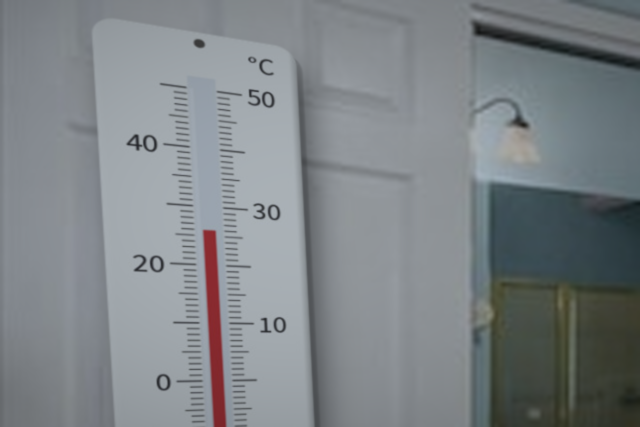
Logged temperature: 26 °C
